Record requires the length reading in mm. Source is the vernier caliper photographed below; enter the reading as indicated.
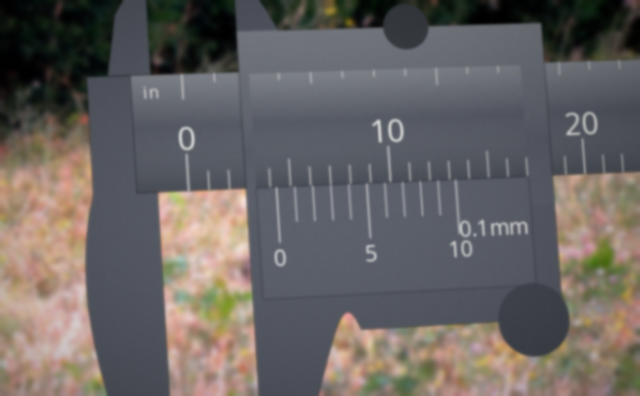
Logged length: 4.3 mm
